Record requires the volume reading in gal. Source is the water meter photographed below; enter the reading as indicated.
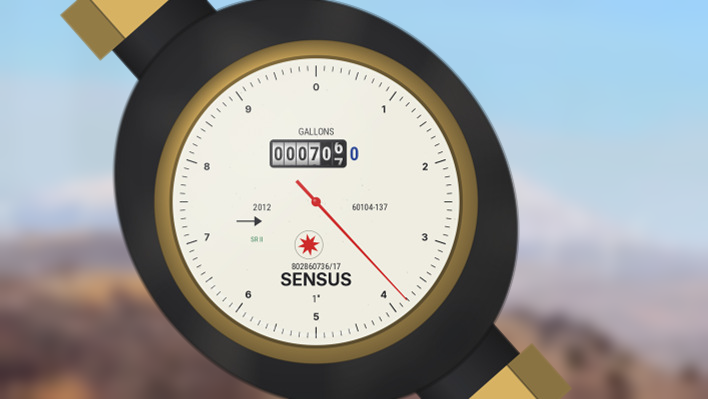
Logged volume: 7063.8 gal
